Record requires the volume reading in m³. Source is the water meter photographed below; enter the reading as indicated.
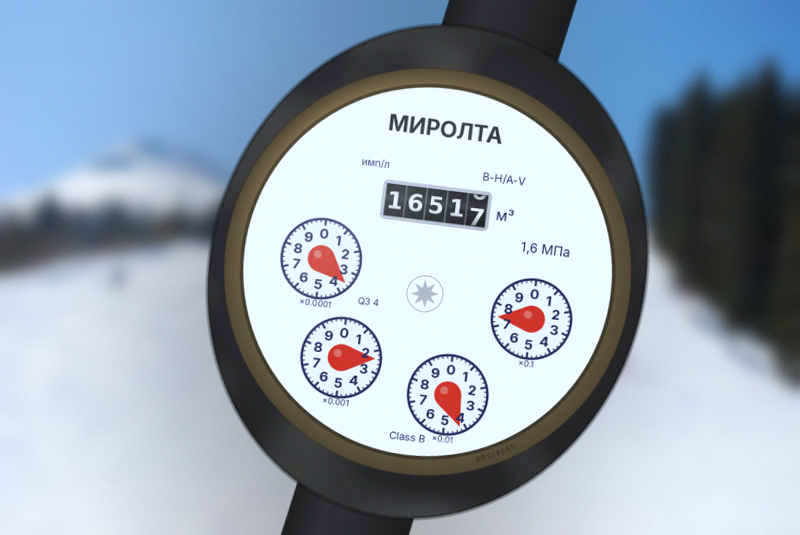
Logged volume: 16516.7423 m³
